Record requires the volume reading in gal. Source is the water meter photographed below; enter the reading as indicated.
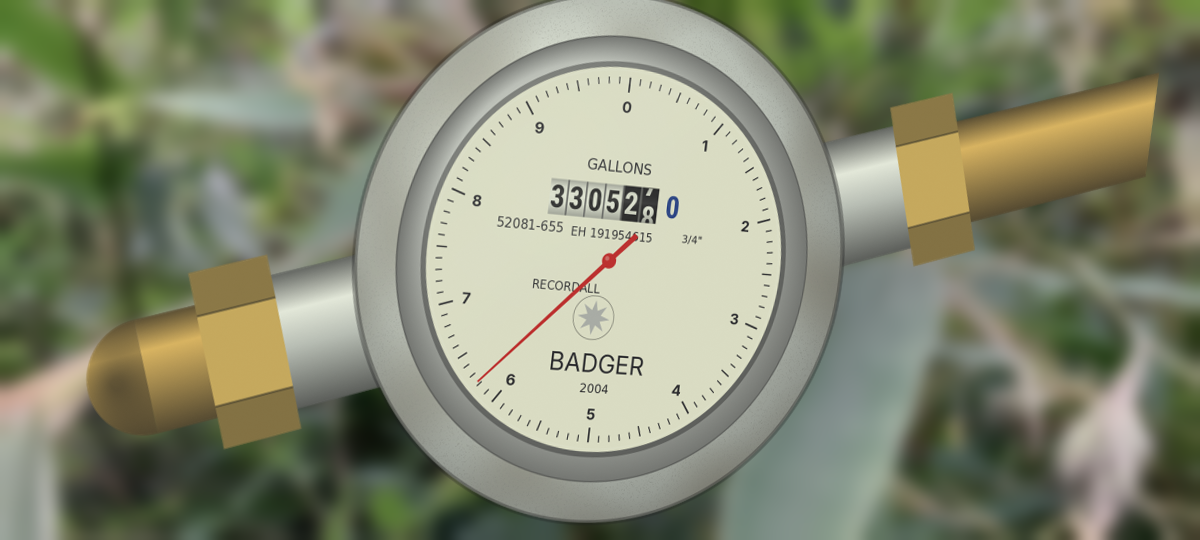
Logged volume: 3305276.2 gal
